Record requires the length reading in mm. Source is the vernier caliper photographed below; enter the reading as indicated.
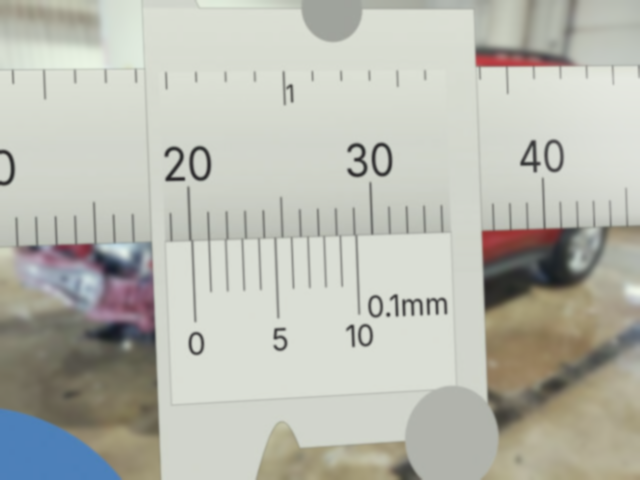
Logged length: 20.1 mm
